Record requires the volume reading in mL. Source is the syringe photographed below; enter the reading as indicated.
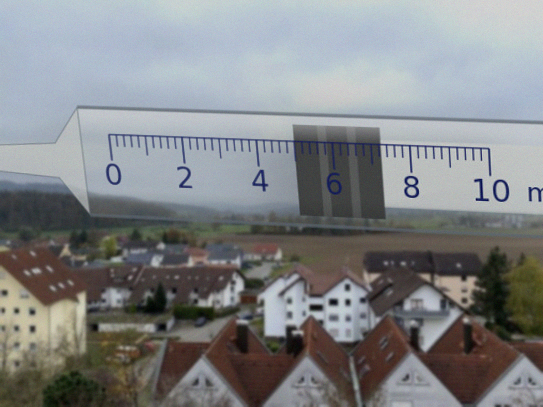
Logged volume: 5 mL
